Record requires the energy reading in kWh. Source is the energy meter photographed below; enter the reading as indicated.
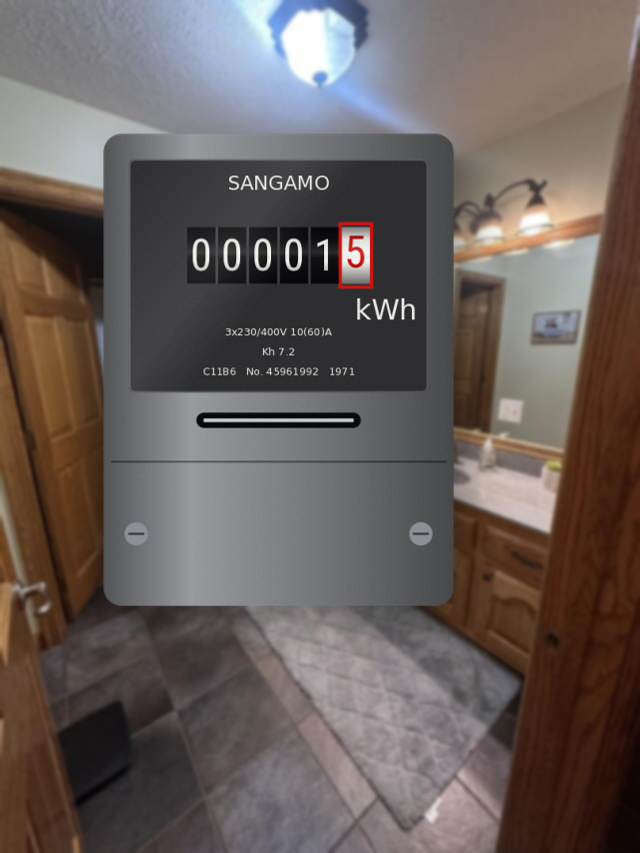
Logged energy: 1.5 kWh
